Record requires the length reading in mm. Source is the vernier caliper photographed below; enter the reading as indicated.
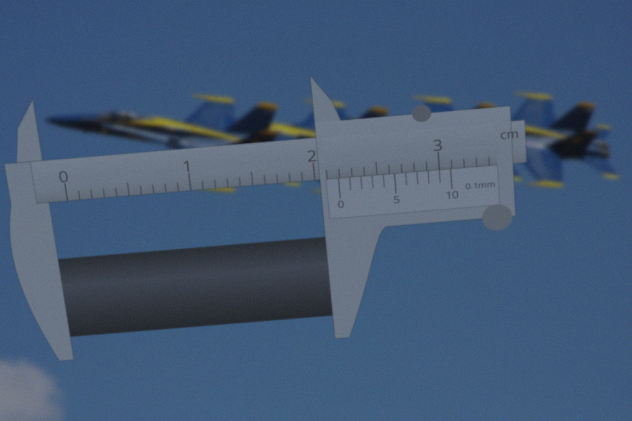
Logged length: 21.9 mm
